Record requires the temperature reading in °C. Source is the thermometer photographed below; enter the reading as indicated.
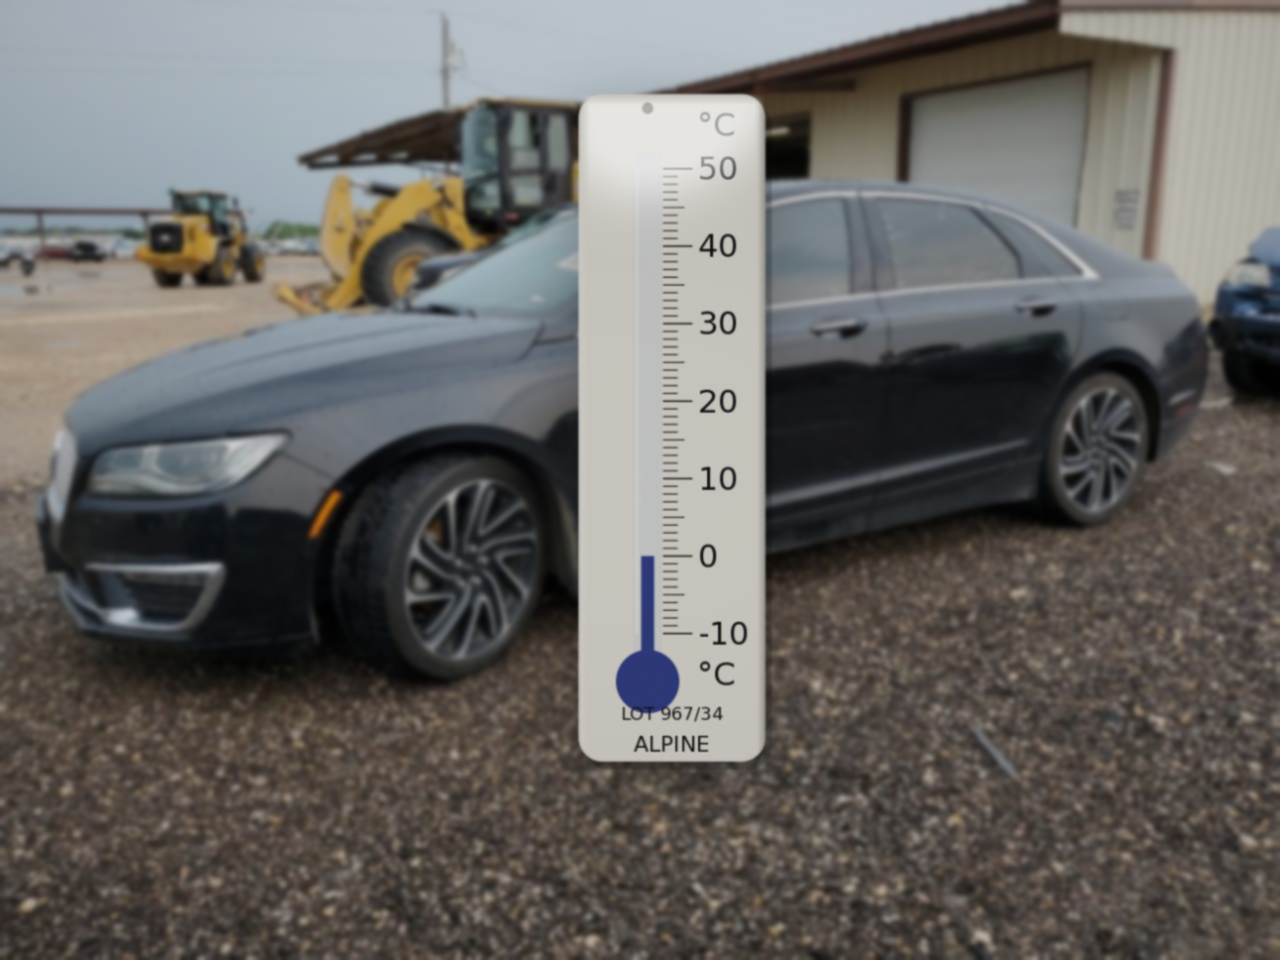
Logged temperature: 0 °C
